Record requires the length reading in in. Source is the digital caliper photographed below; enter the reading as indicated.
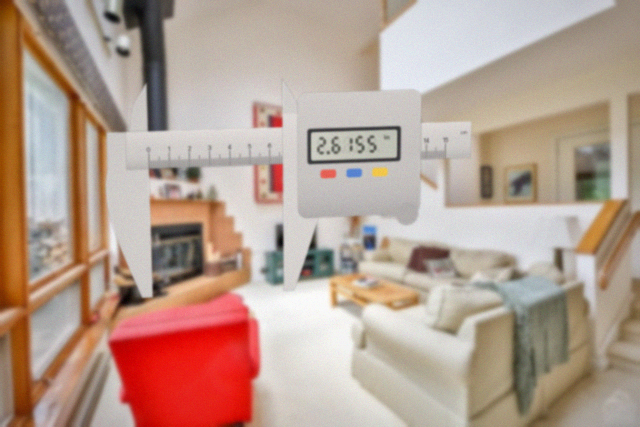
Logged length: 2.6155 in
